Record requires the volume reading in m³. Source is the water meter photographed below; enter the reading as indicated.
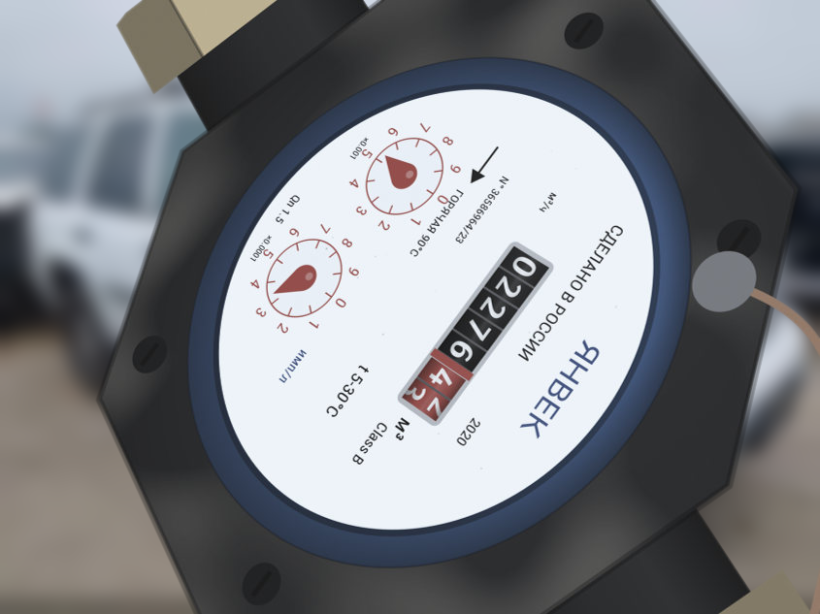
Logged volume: 2276.4253 m³
